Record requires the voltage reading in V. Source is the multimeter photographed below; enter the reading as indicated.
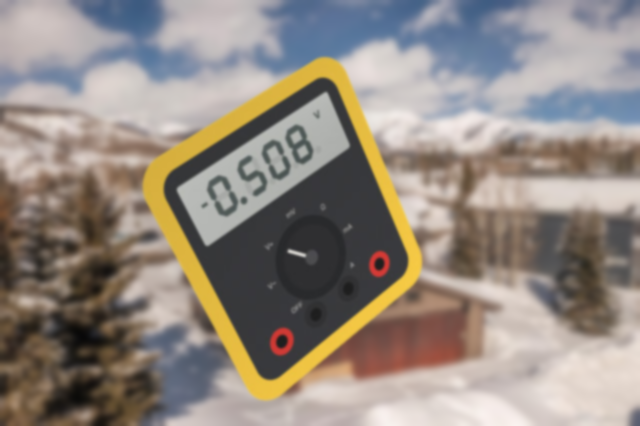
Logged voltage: -0.508 V
